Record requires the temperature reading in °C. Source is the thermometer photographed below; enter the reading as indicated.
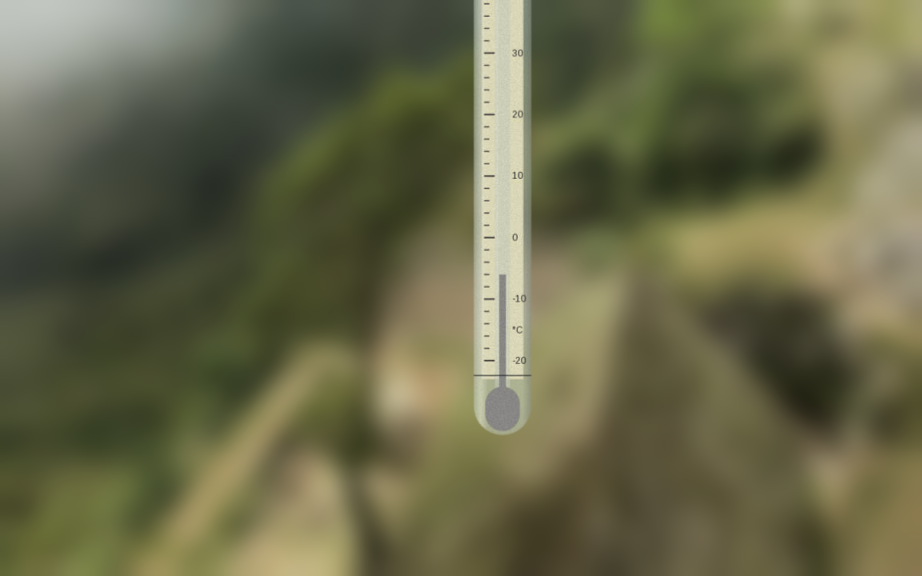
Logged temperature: -6 °C
